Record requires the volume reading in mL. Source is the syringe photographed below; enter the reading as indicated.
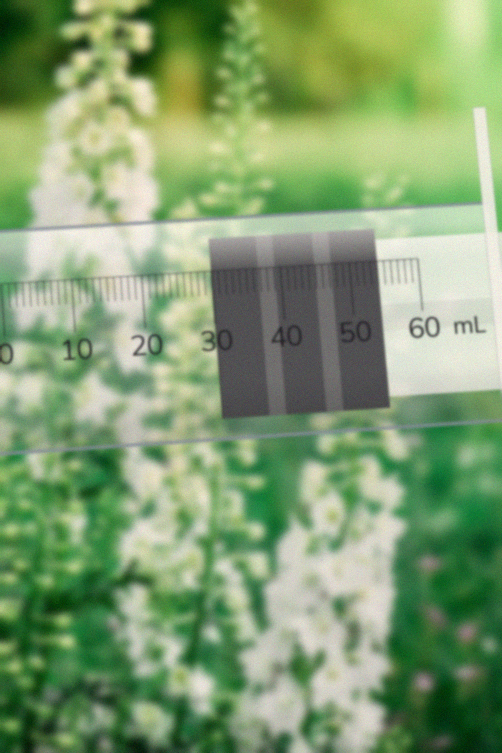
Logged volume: 30 mL
